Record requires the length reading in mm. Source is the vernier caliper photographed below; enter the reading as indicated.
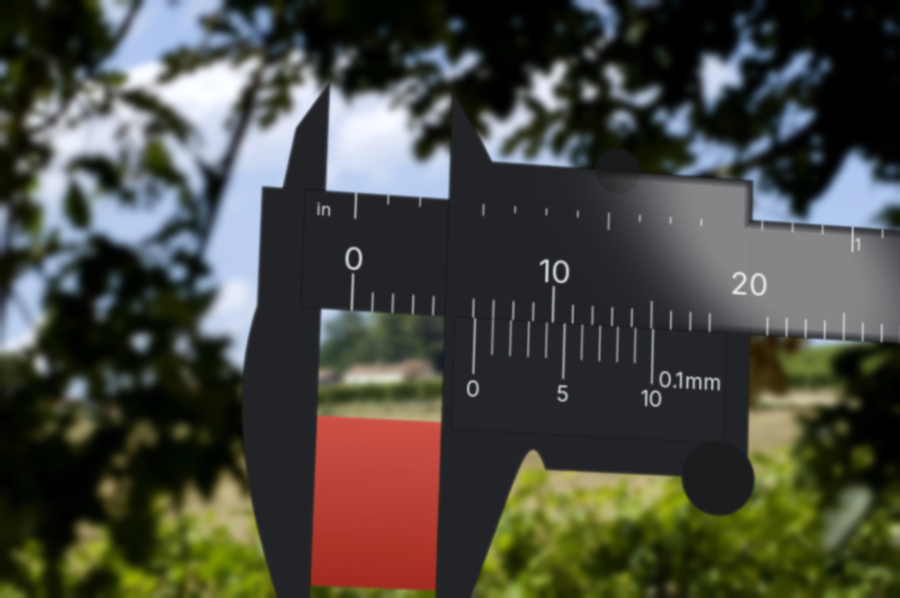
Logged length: 6.1 mm
